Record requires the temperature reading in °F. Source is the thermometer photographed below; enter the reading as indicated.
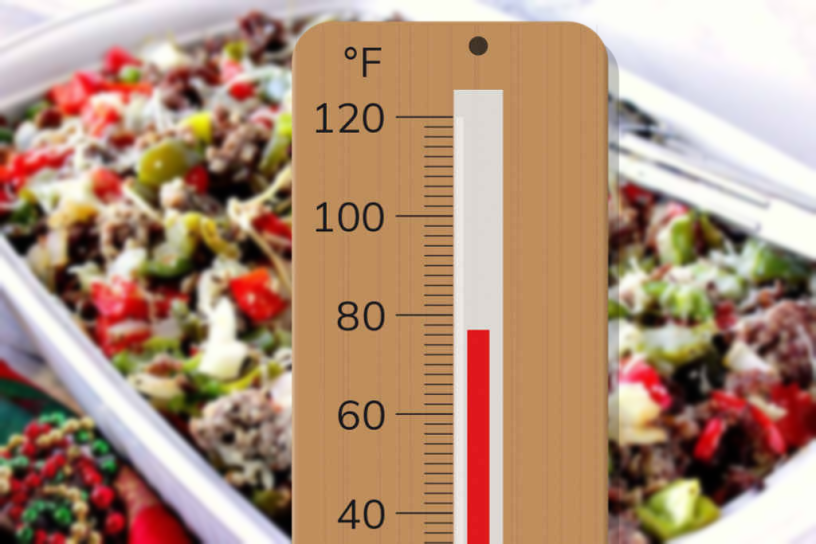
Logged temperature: 77 °F
